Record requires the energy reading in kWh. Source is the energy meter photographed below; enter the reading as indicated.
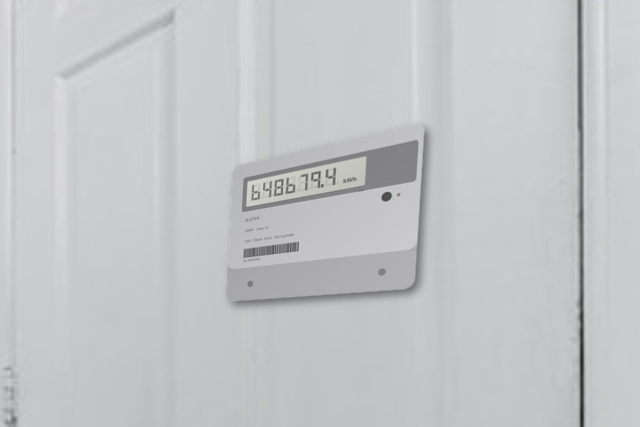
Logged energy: 648679.4 kWh
